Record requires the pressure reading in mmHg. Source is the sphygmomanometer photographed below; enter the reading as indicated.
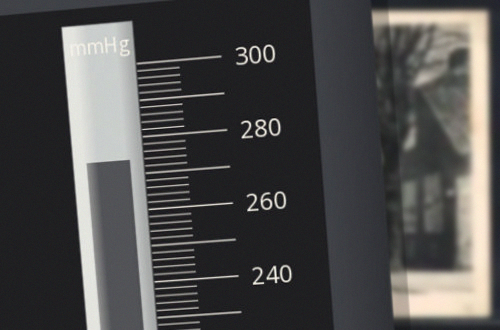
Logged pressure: 274 mmHg
